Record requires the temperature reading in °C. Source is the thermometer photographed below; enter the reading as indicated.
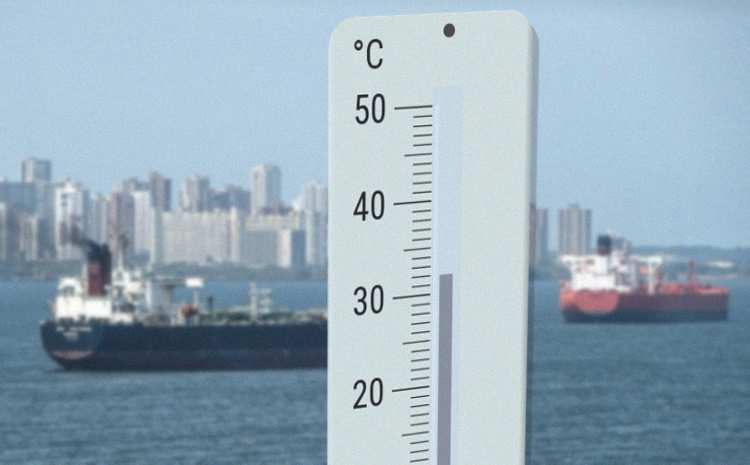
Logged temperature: 32 °C
